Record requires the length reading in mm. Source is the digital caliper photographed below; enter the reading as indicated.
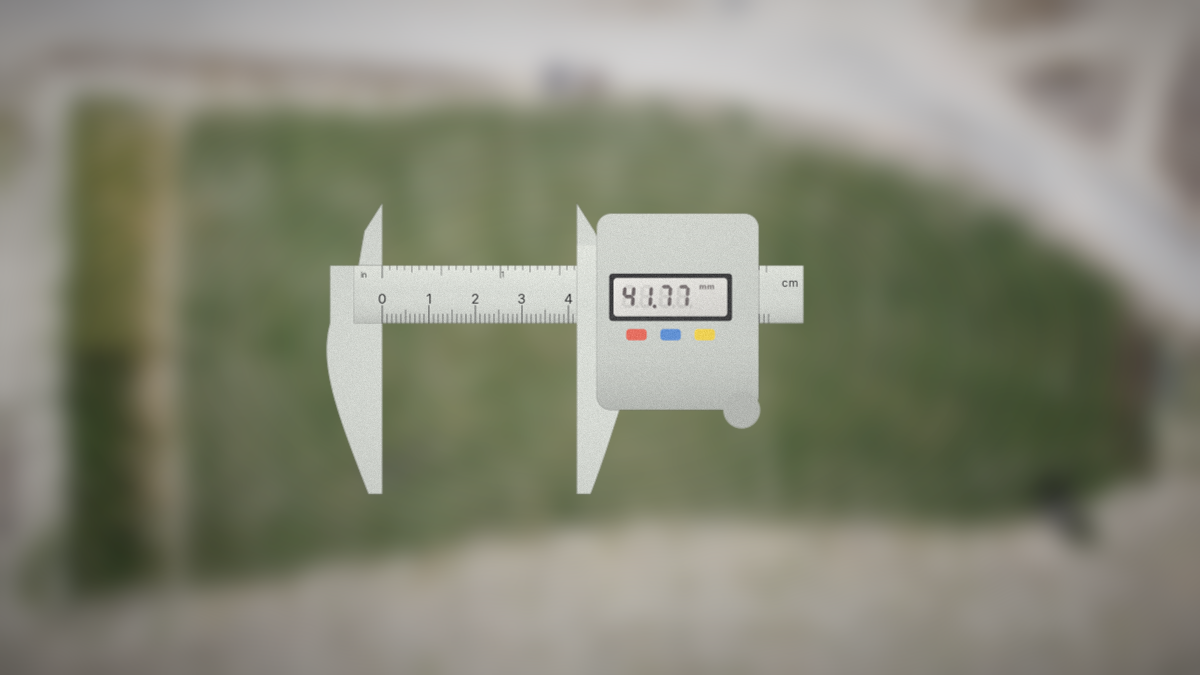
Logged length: 41.77 mm
